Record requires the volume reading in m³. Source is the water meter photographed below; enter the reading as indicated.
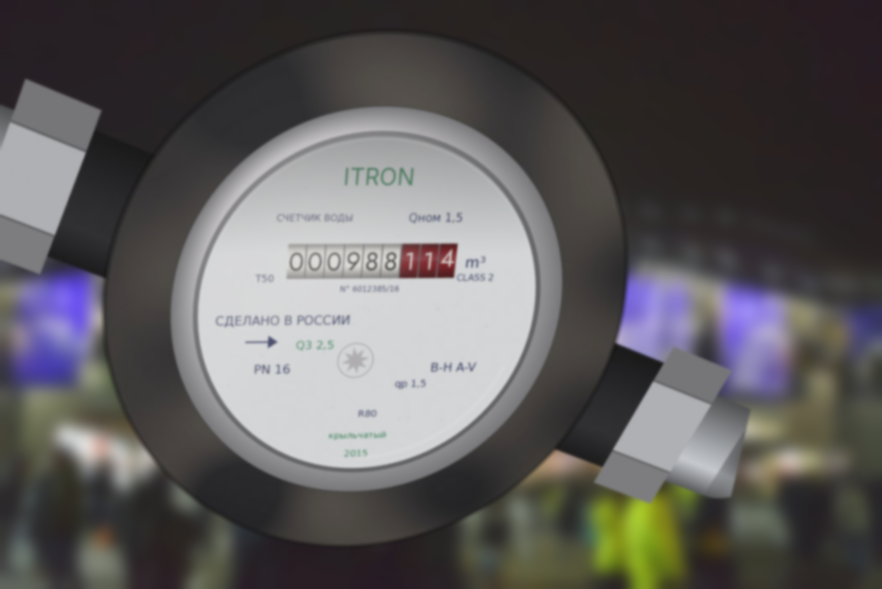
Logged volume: 988.114 m³
